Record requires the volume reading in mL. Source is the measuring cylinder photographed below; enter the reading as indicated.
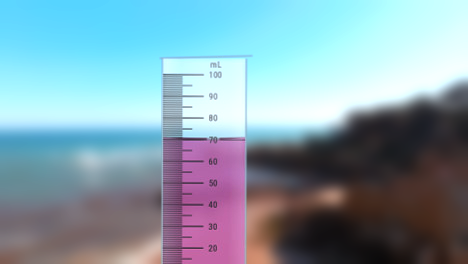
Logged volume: 70 mL
